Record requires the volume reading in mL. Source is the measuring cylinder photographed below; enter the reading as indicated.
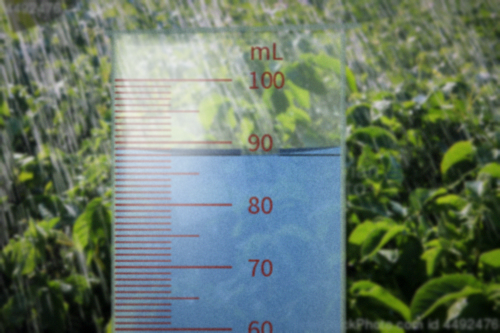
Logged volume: 88 mL
